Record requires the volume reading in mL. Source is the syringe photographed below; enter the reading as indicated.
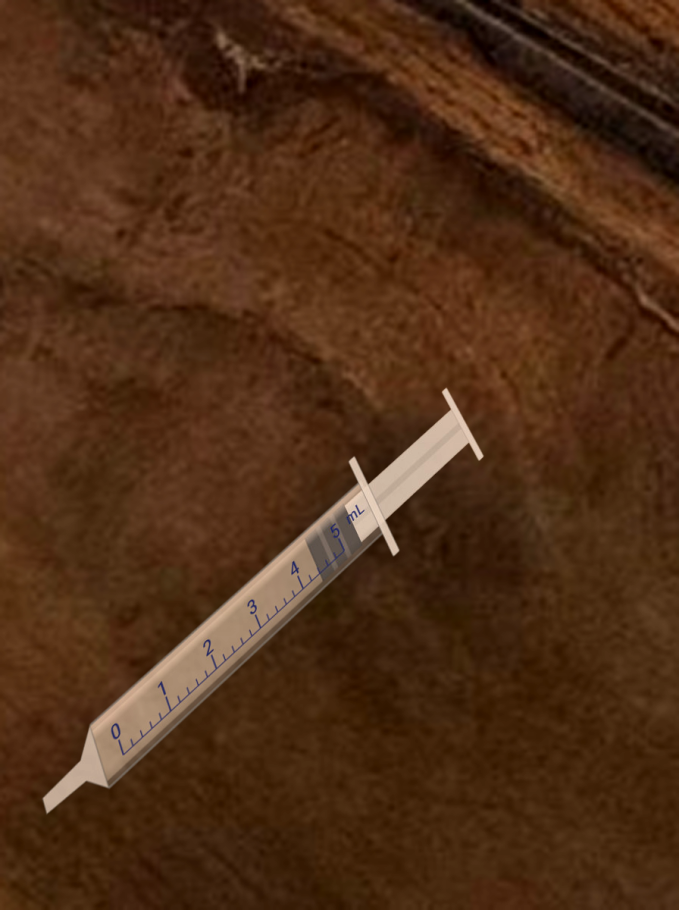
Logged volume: 4.4 mL
